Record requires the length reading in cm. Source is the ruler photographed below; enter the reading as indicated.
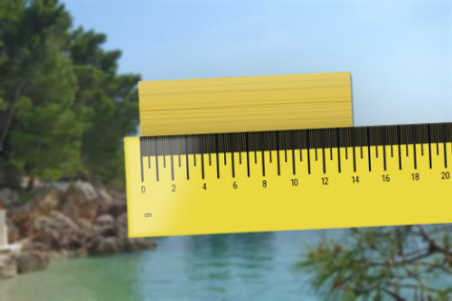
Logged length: 14 cm
